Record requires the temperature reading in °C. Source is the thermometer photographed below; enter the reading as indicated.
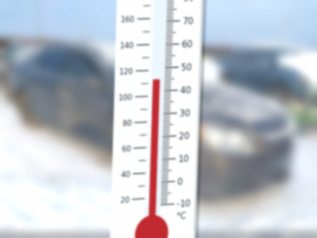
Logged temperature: 45 °C
